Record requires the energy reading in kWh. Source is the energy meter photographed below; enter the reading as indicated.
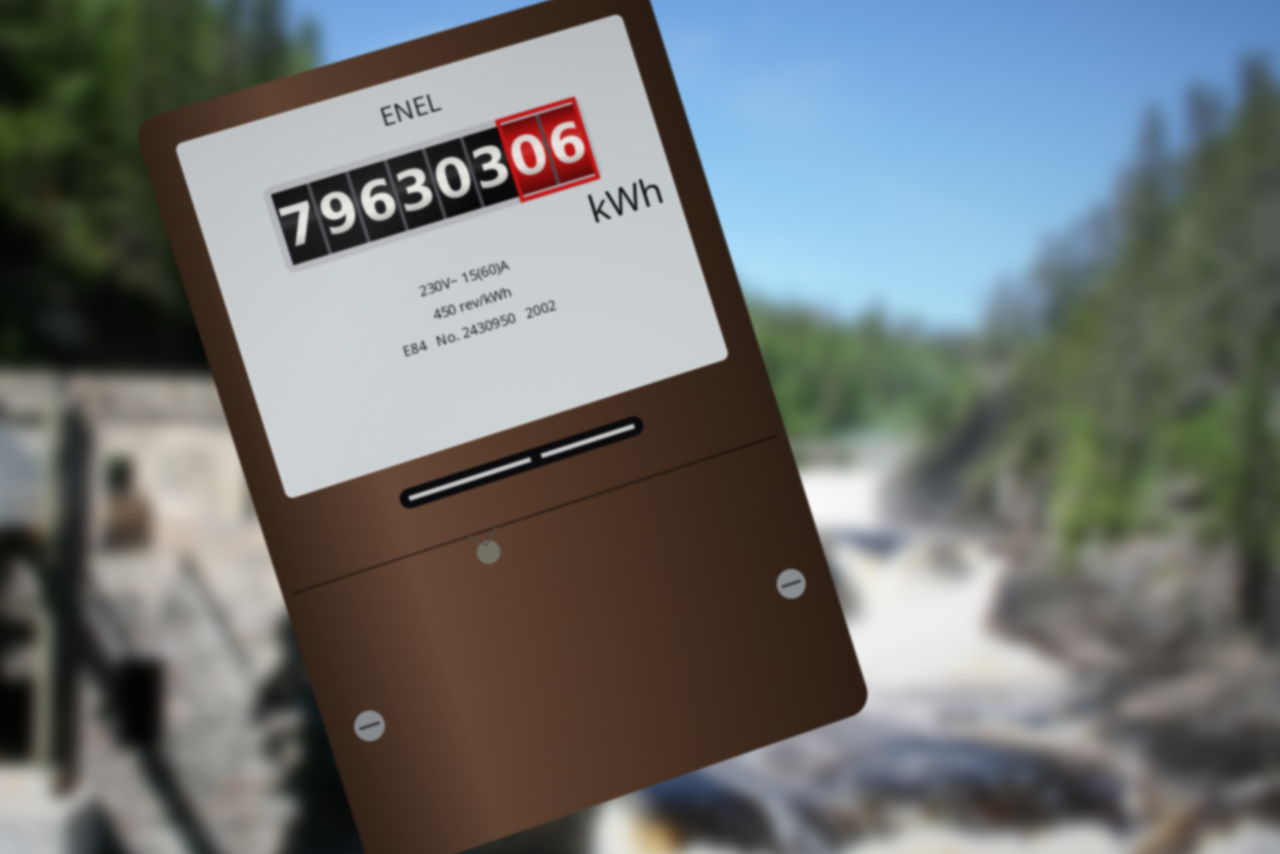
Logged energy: 796303.06 kWh
